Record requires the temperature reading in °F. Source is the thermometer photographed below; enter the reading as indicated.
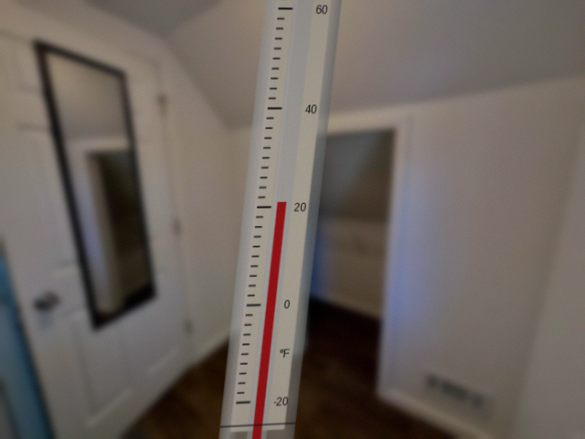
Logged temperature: 21 °F
